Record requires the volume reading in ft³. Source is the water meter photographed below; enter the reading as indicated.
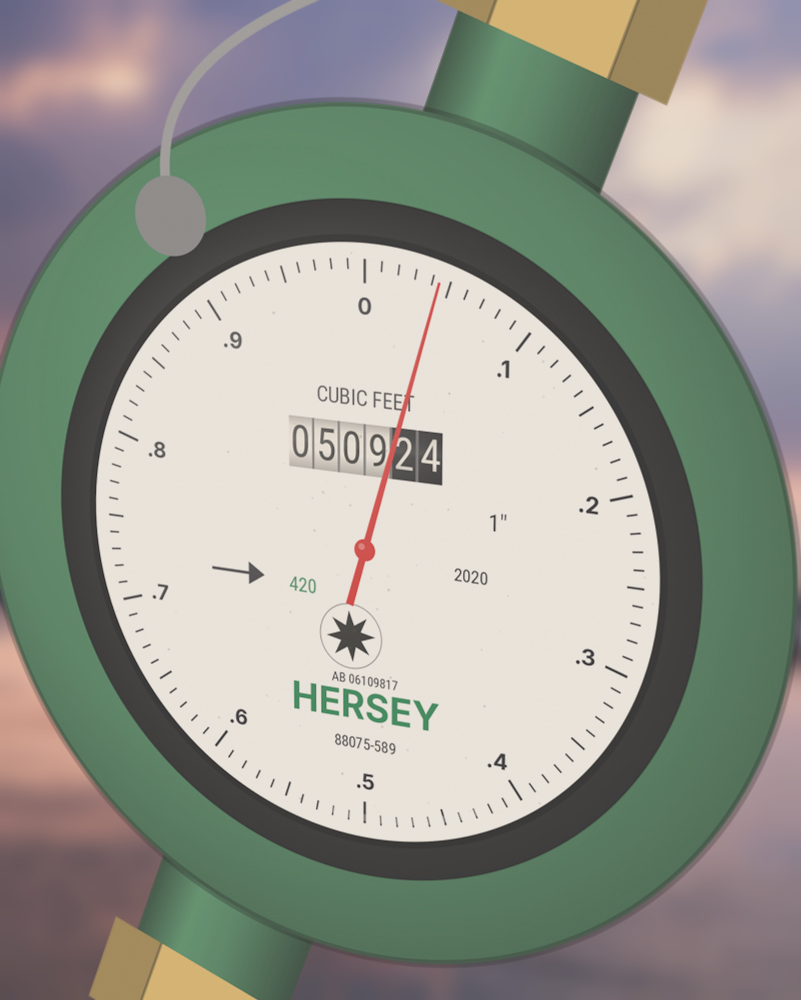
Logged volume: 50924.04 ft³
